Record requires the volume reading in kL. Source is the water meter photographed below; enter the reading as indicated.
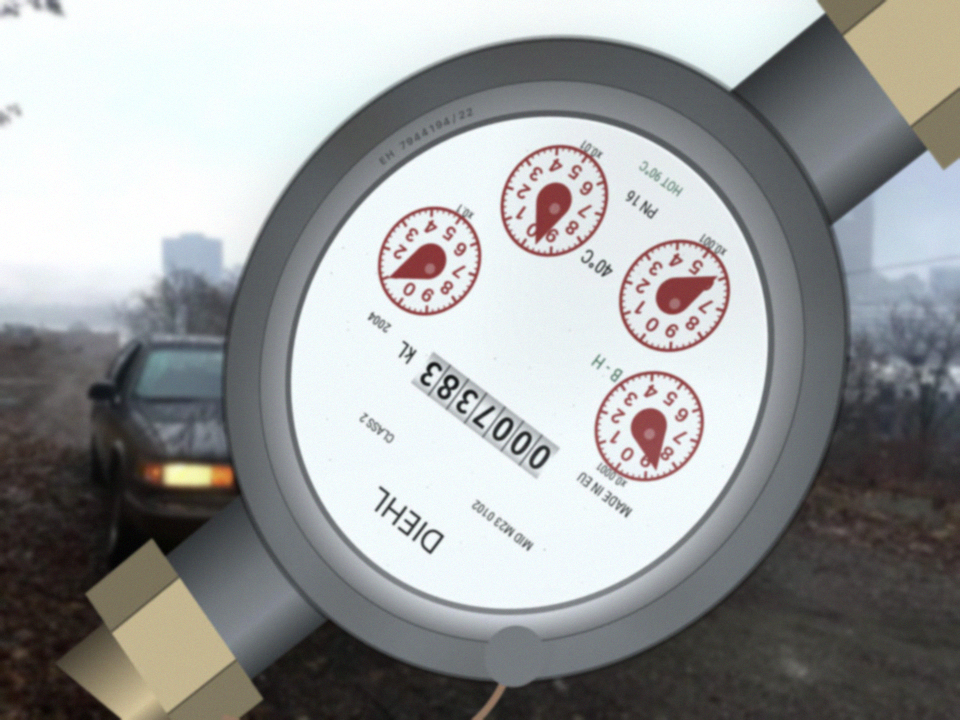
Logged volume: 7383.0958 kL
